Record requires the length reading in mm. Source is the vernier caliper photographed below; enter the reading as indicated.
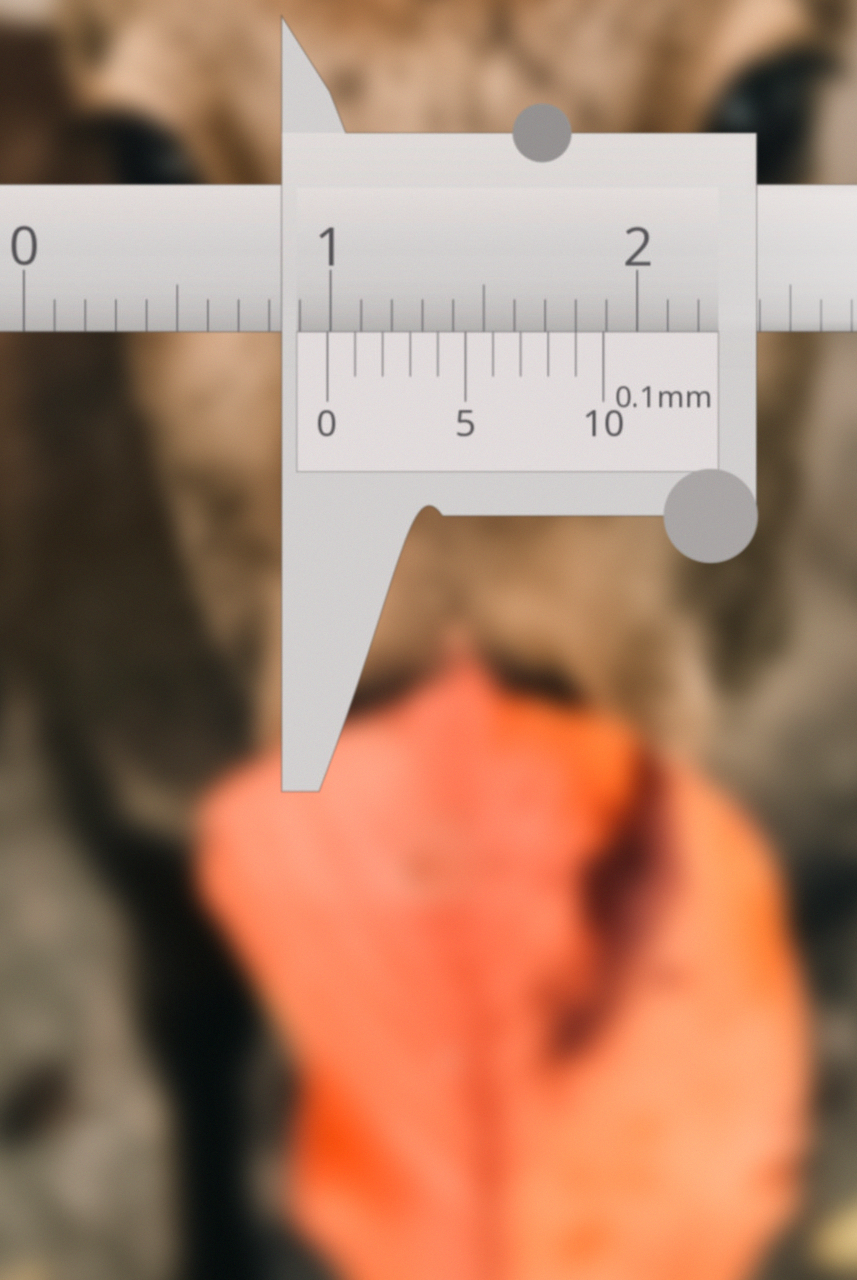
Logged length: 9.9 mm
